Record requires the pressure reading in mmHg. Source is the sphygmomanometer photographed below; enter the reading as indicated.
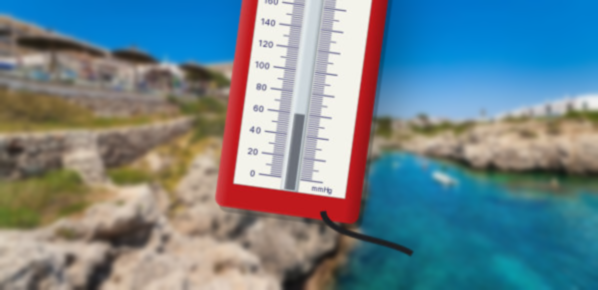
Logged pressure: 60 mmHg
